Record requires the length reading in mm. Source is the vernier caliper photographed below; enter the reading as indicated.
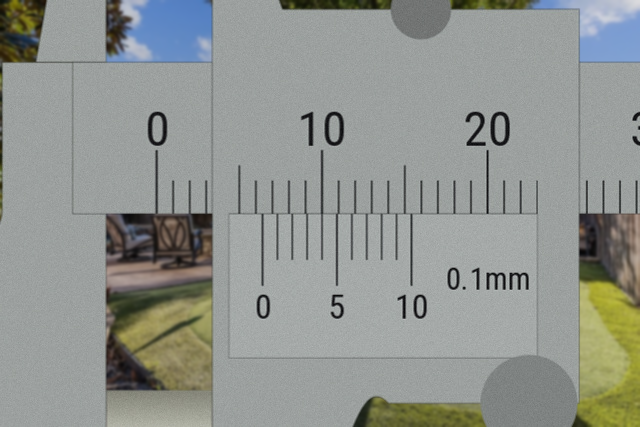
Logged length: 6.4 mm
